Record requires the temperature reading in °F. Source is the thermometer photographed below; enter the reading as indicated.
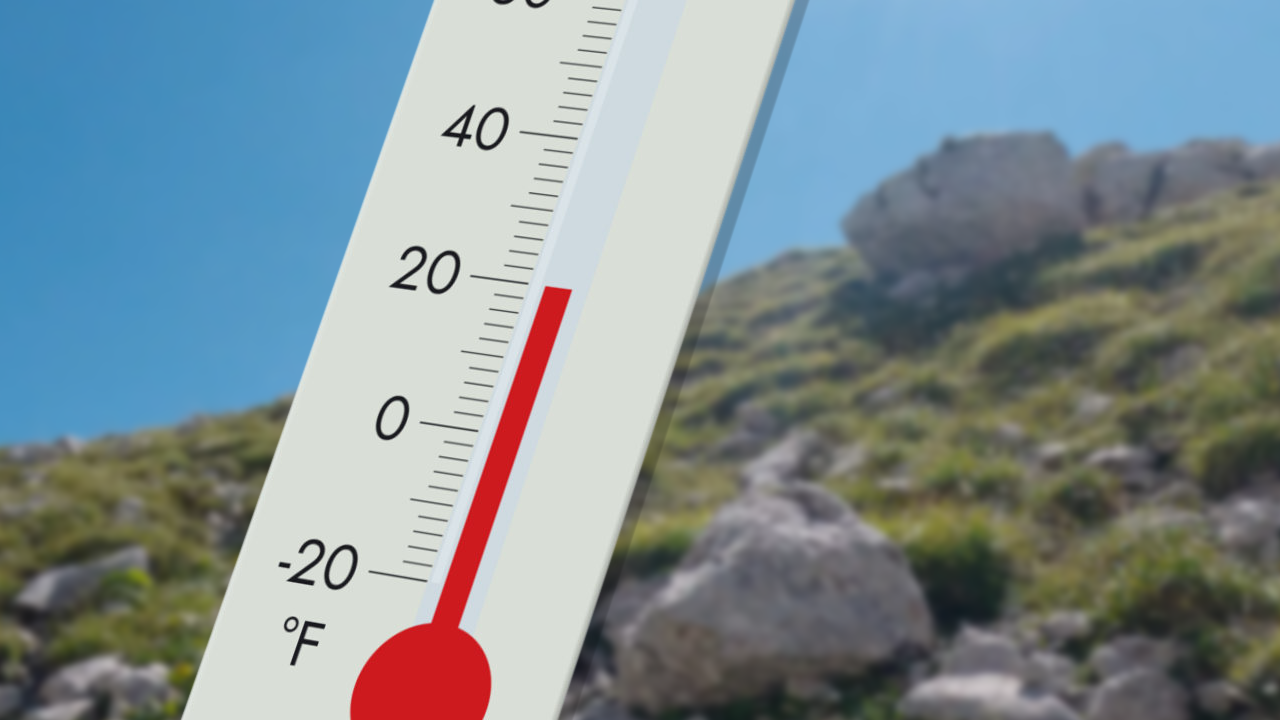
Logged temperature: 20 °F
